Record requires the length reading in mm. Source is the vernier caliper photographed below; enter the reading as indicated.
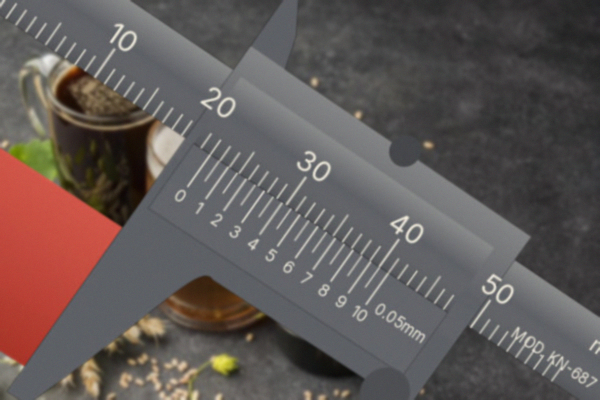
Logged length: 22.0 mm
